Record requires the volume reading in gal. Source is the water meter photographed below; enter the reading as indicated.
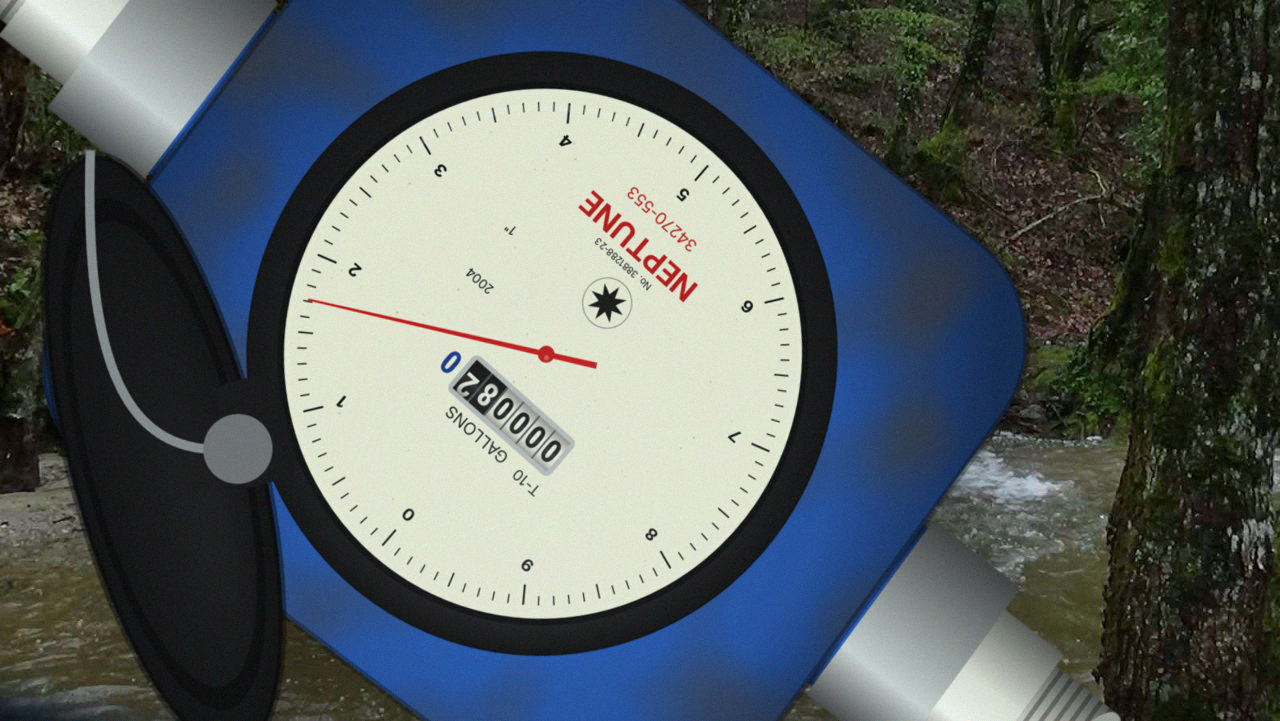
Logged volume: 821.7 gal
